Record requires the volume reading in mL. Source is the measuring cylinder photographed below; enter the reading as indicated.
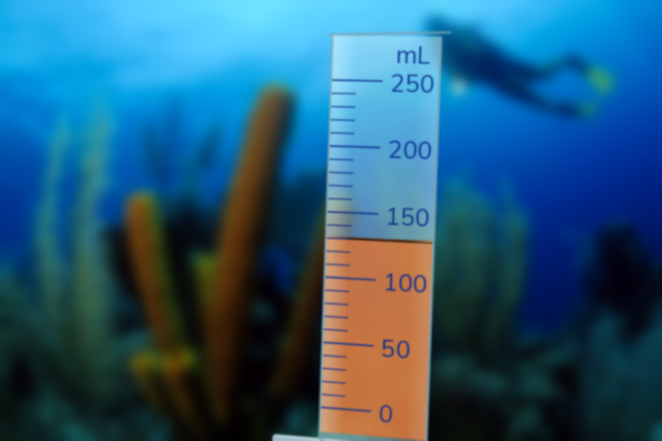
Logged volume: 130 mL
